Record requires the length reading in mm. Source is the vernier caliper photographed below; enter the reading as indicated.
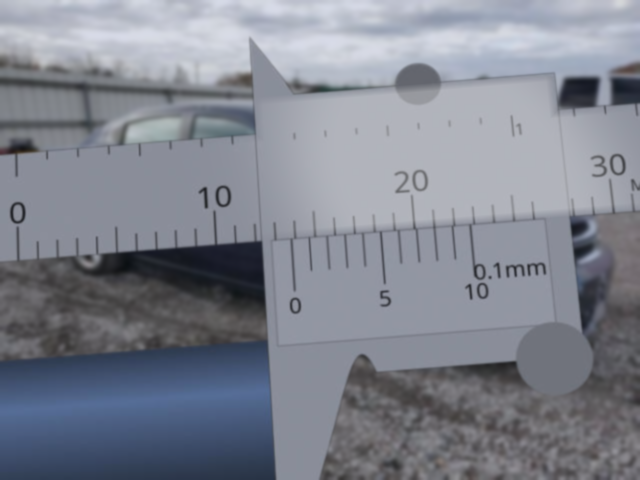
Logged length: 13.8 mm
